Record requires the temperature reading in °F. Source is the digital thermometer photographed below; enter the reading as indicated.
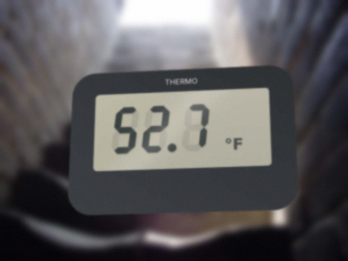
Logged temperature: 52.7 °F
